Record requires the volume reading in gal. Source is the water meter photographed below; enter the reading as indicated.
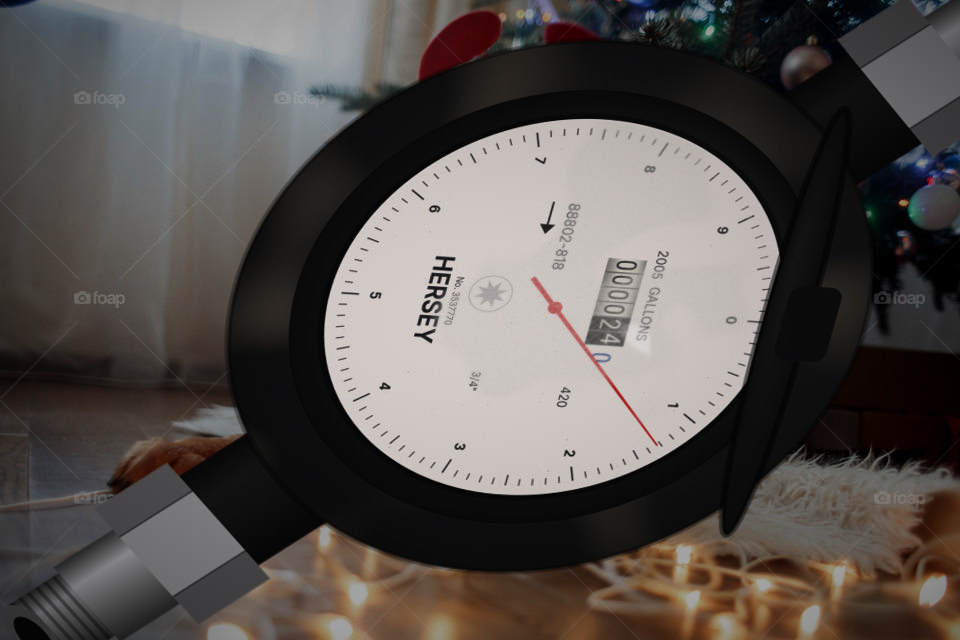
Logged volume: 241.3 gal
